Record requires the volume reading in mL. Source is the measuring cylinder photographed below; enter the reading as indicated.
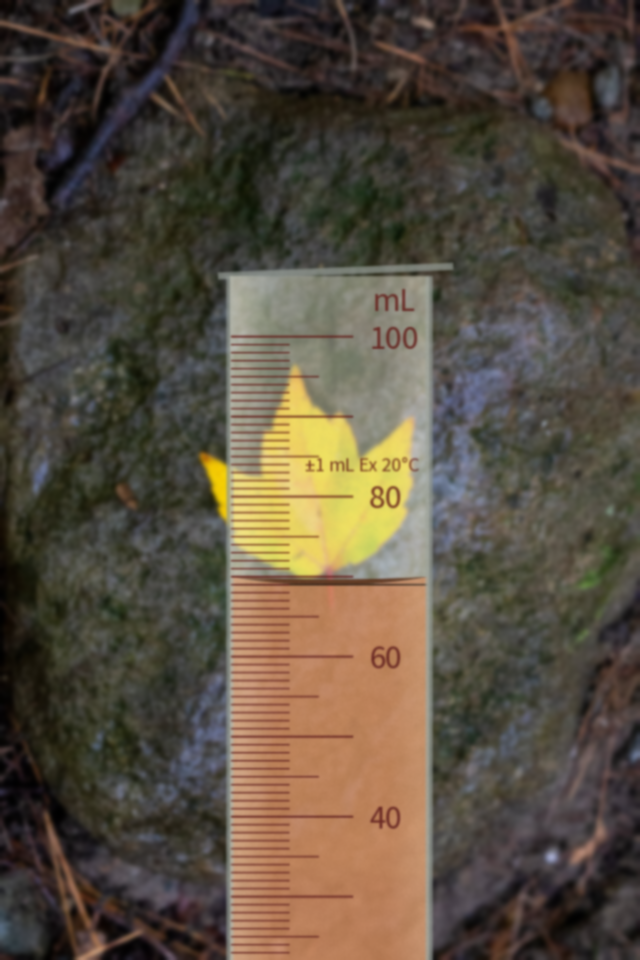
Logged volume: 69 mL
